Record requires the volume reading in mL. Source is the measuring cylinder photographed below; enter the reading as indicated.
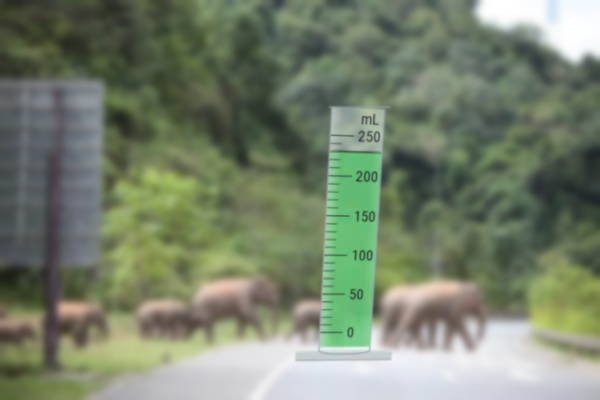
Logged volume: 230 mL
